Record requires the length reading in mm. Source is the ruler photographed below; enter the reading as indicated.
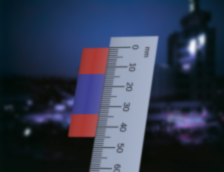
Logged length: 45 mm
